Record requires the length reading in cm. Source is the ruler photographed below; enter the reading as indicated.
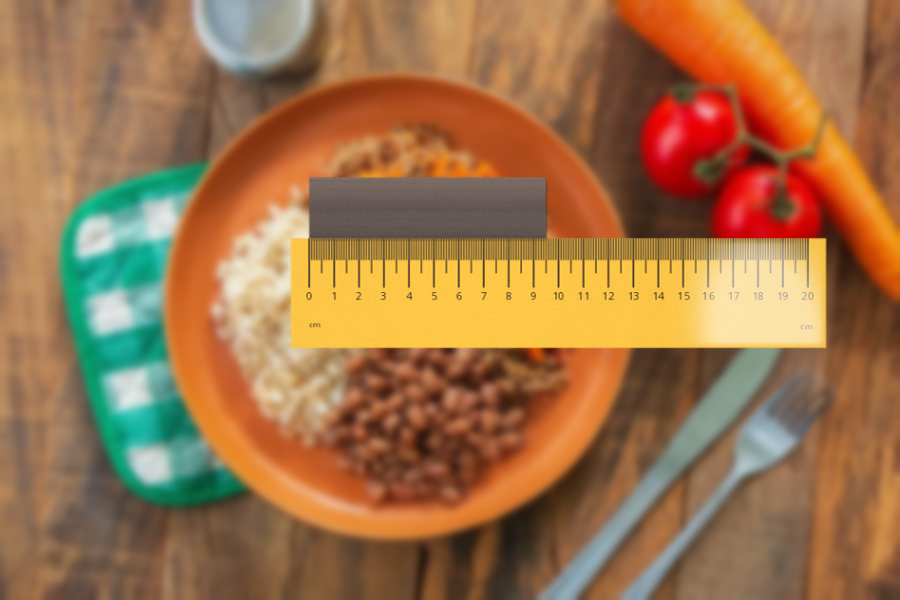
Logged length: 9.5 cm
